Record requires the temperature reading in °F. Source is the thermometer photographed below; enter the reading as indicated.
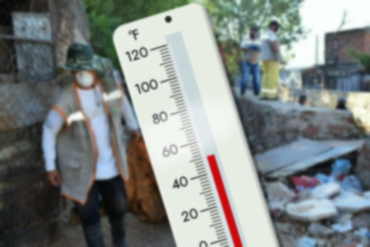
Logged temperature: 50 °F
